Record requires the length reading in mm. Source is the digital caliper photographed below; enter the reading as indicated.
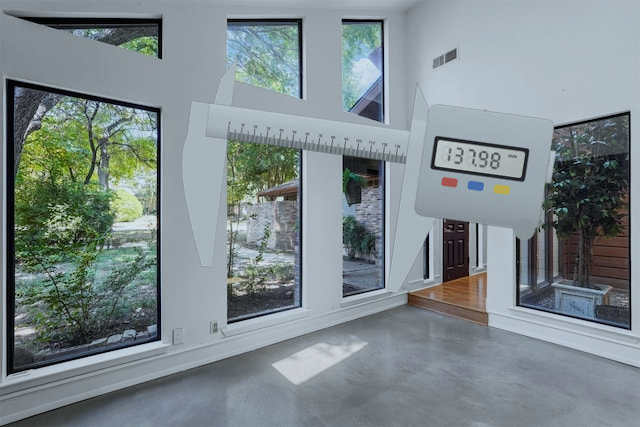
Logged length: 137.98 mm
